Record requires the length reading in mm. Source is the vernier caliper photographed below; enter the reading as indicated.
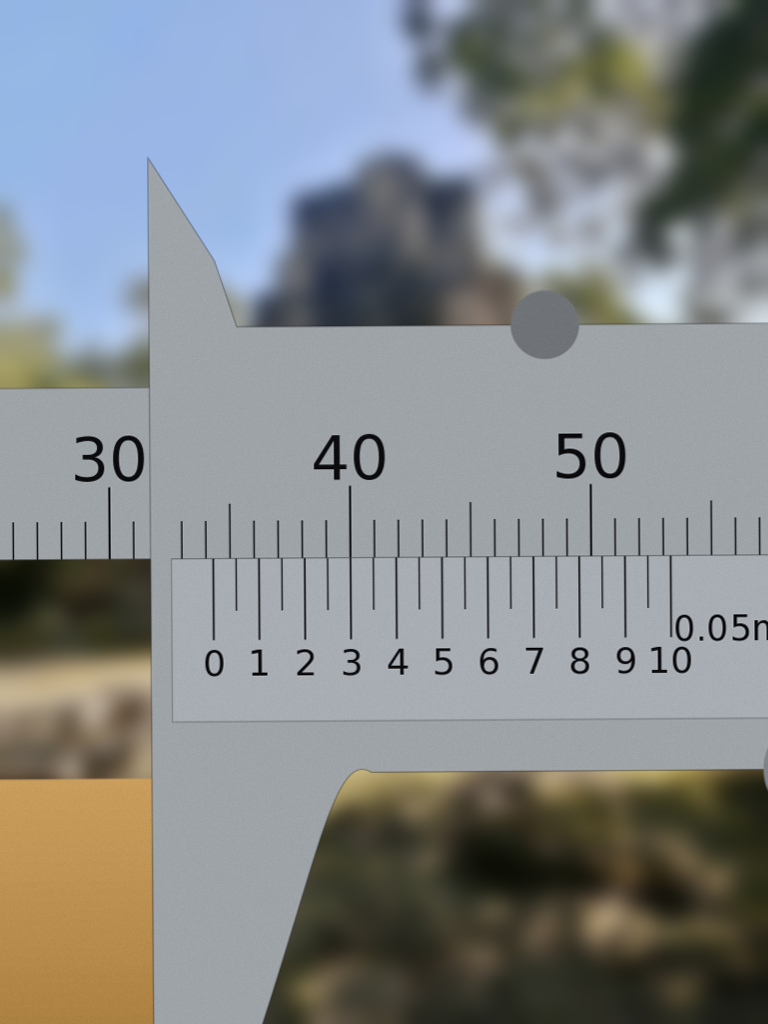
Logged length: 34.30 mm
